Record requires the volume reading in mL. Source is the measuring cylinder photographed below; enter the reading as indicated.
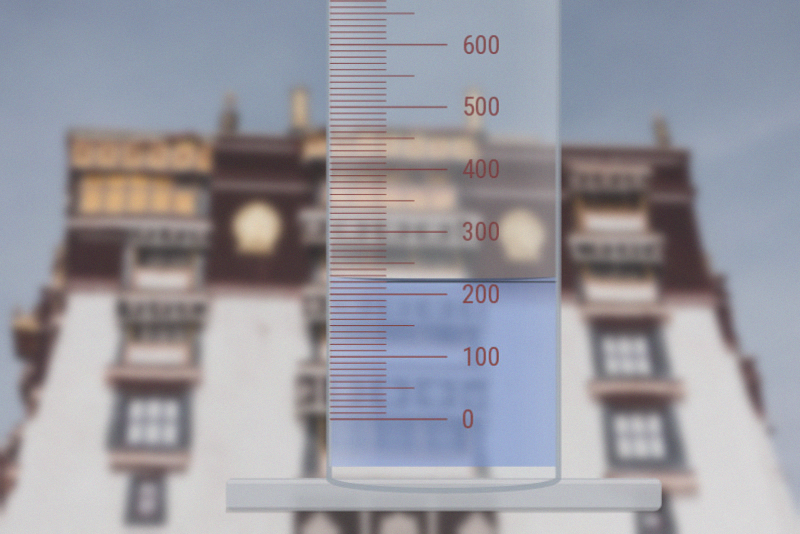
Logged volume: 220 mL
